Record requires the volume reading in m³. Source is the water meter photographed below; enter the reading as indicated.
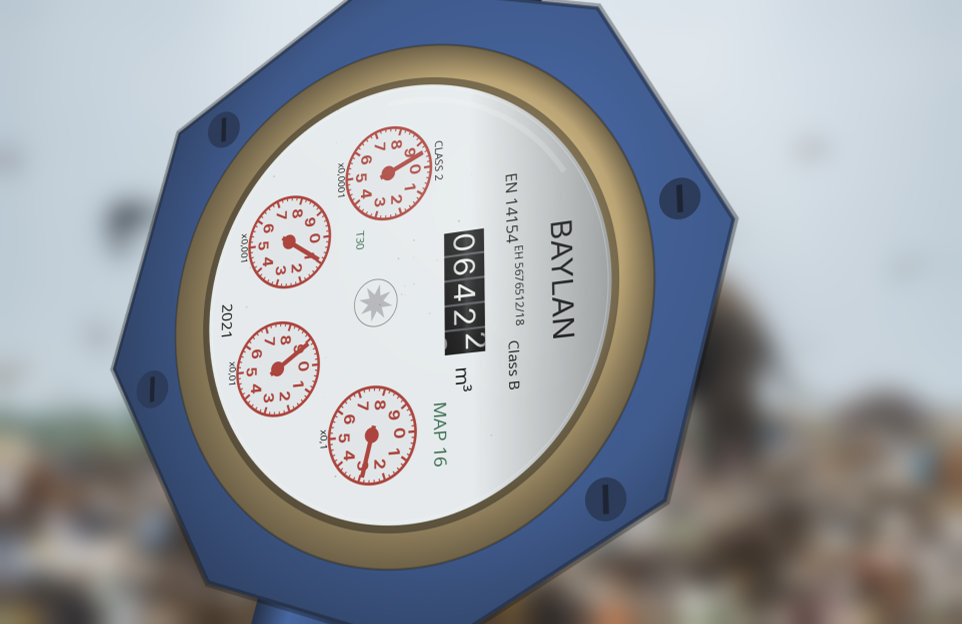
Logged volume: 6422.2909 m³
